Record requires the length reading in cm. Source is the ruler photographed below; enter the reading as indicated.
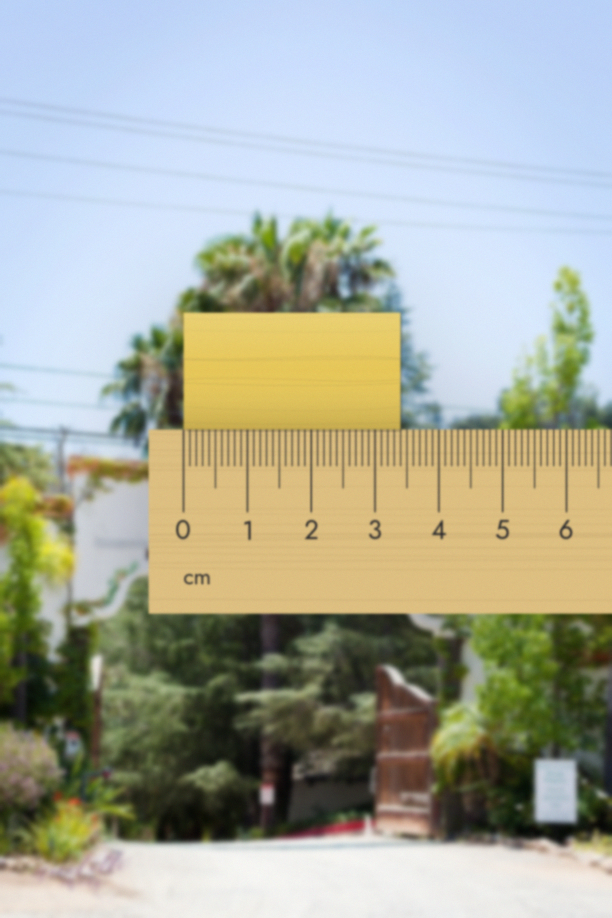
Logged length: 3.4 cm
